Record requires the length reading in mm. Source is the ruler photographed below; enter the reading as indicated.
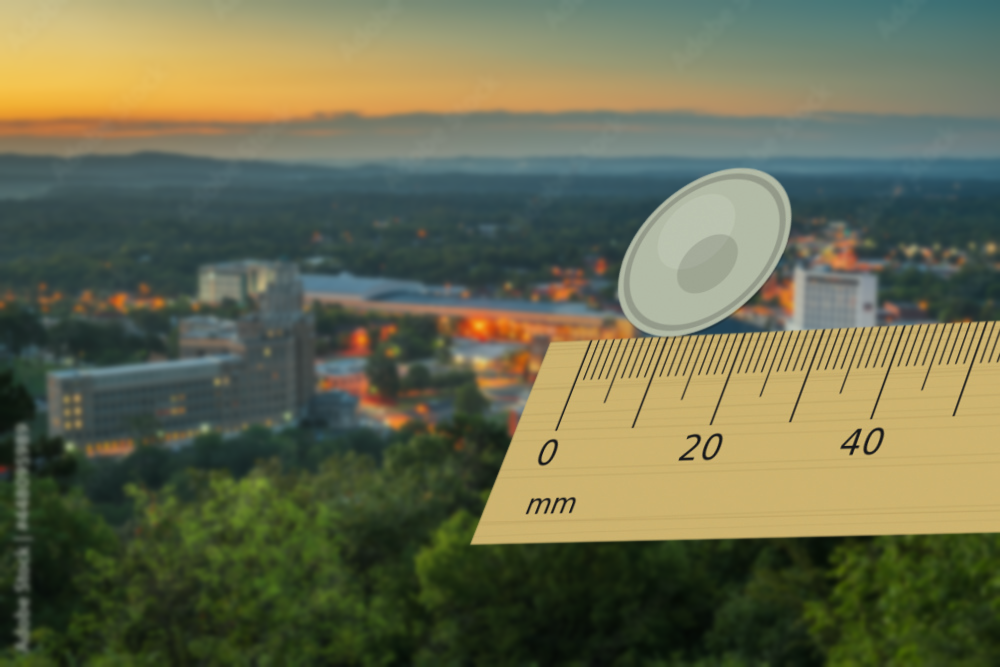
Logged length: 21 mm
